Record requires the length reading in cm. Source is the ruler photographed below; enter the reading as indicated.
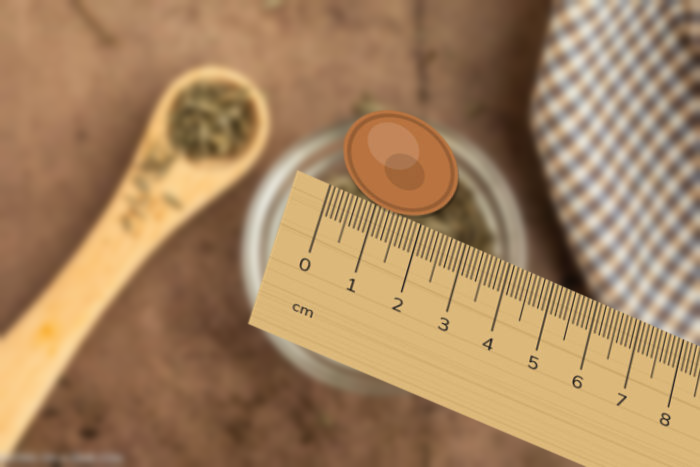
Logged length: 2.5 cm
